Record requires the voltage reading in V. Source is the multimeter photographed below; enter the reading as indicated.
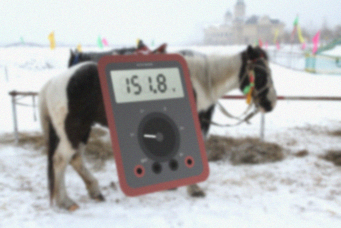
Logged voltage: 151.8 V
